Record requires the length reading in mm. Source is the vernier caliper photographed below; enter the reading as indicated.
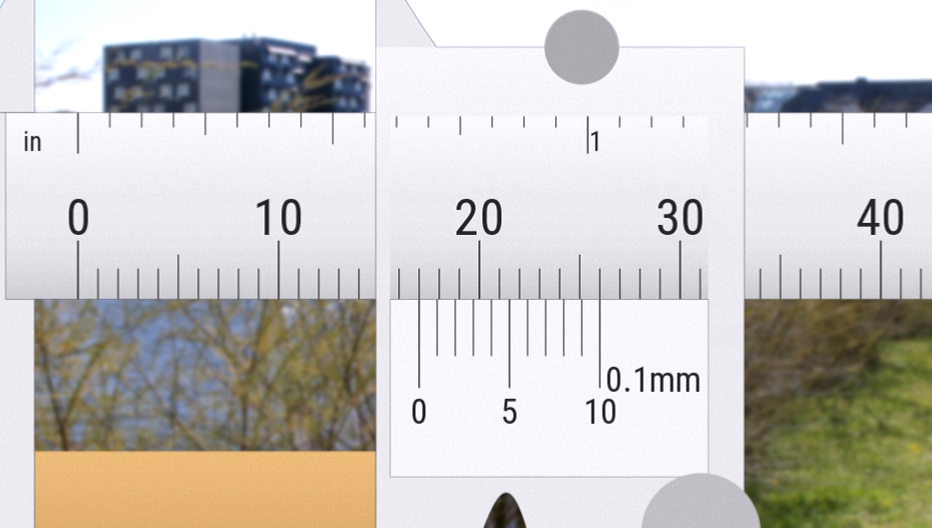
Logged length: 17.0 mm
